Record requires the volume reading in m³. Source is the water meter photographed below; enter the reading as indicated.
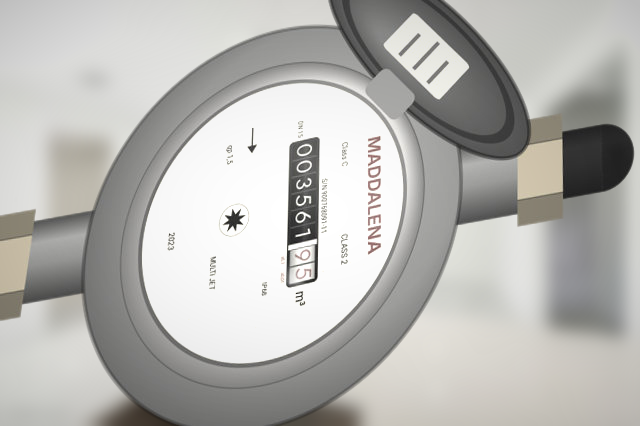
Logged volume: 3561.95 m³
